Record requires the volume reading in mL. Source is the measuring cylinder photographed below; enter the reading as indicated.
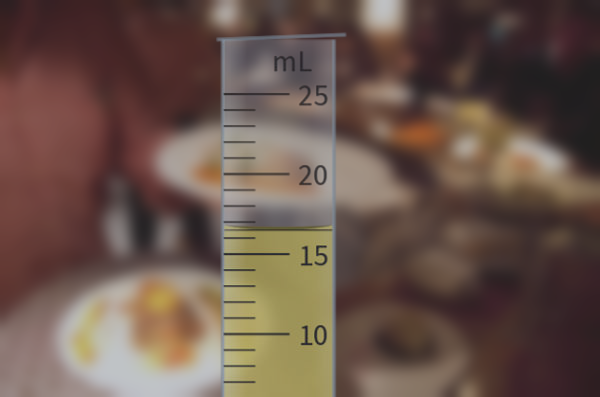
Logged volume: 16.5 mL
